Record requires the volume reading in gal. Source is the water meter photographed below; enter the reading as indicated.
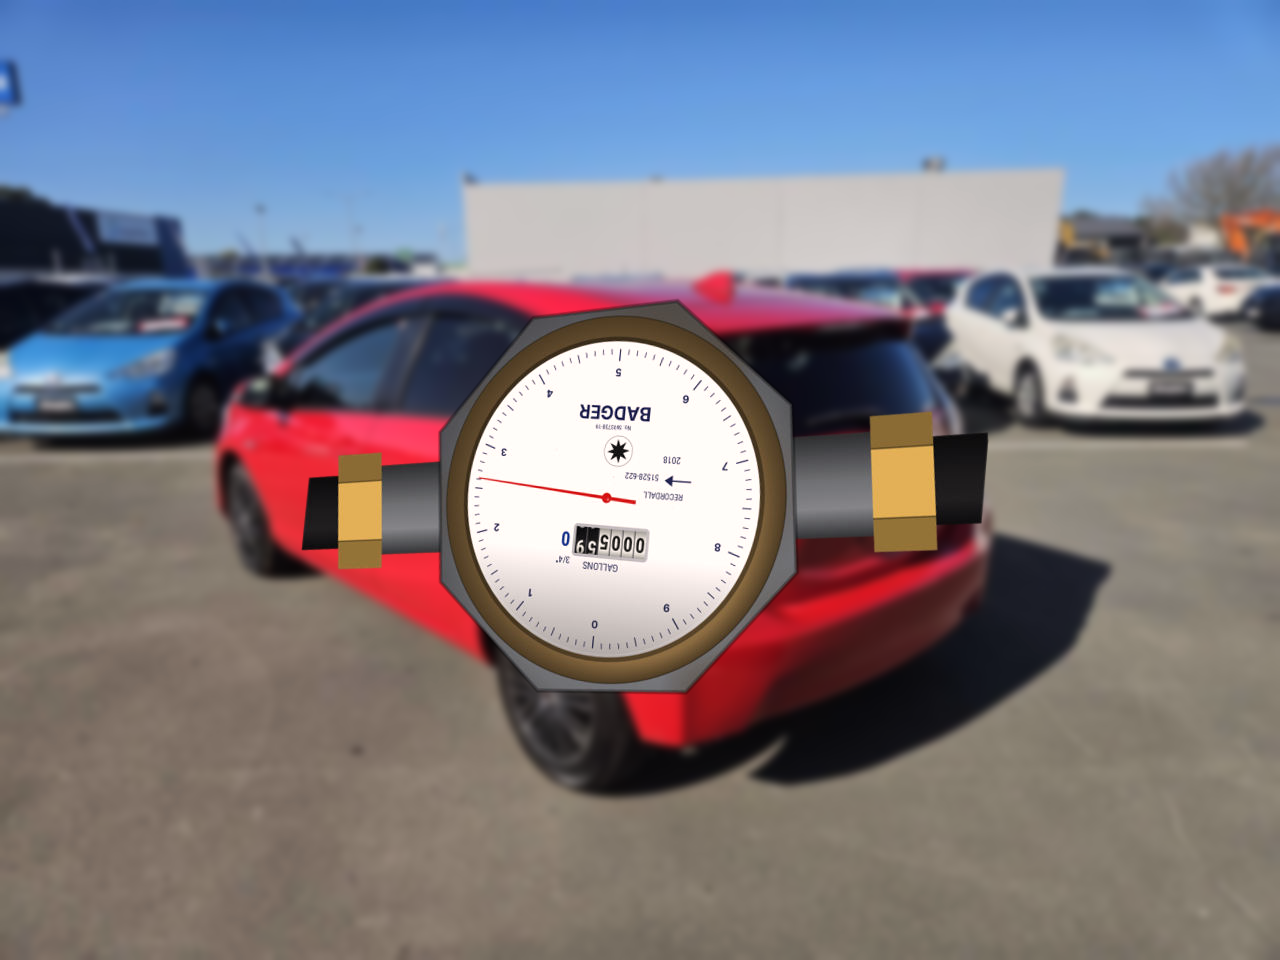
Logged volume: 5592.6 gal
